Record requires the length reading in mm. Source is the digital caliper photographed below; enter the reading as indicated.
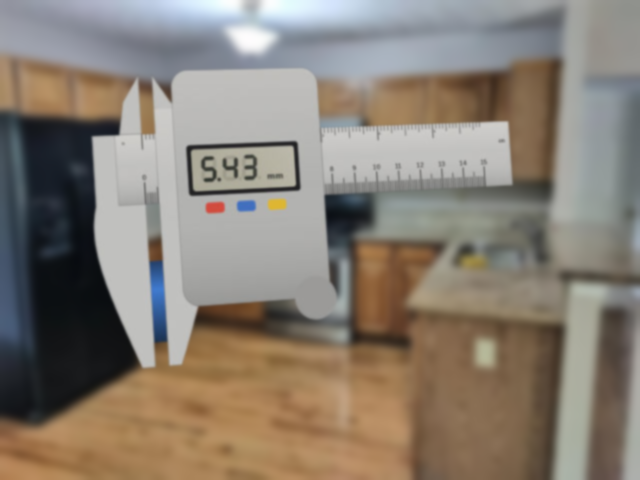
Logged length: 5.43 mm
